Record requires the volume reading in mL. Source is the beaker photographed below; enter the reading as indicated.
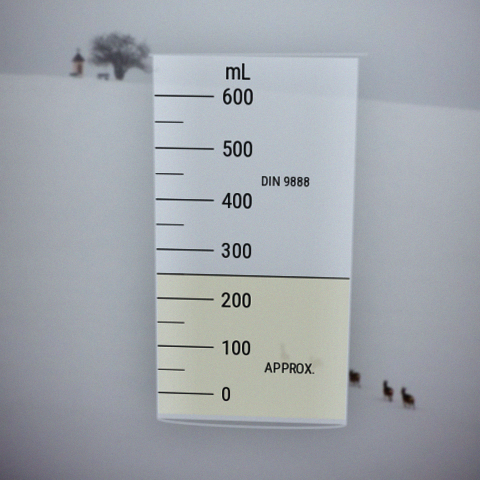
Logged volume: 250 mL
